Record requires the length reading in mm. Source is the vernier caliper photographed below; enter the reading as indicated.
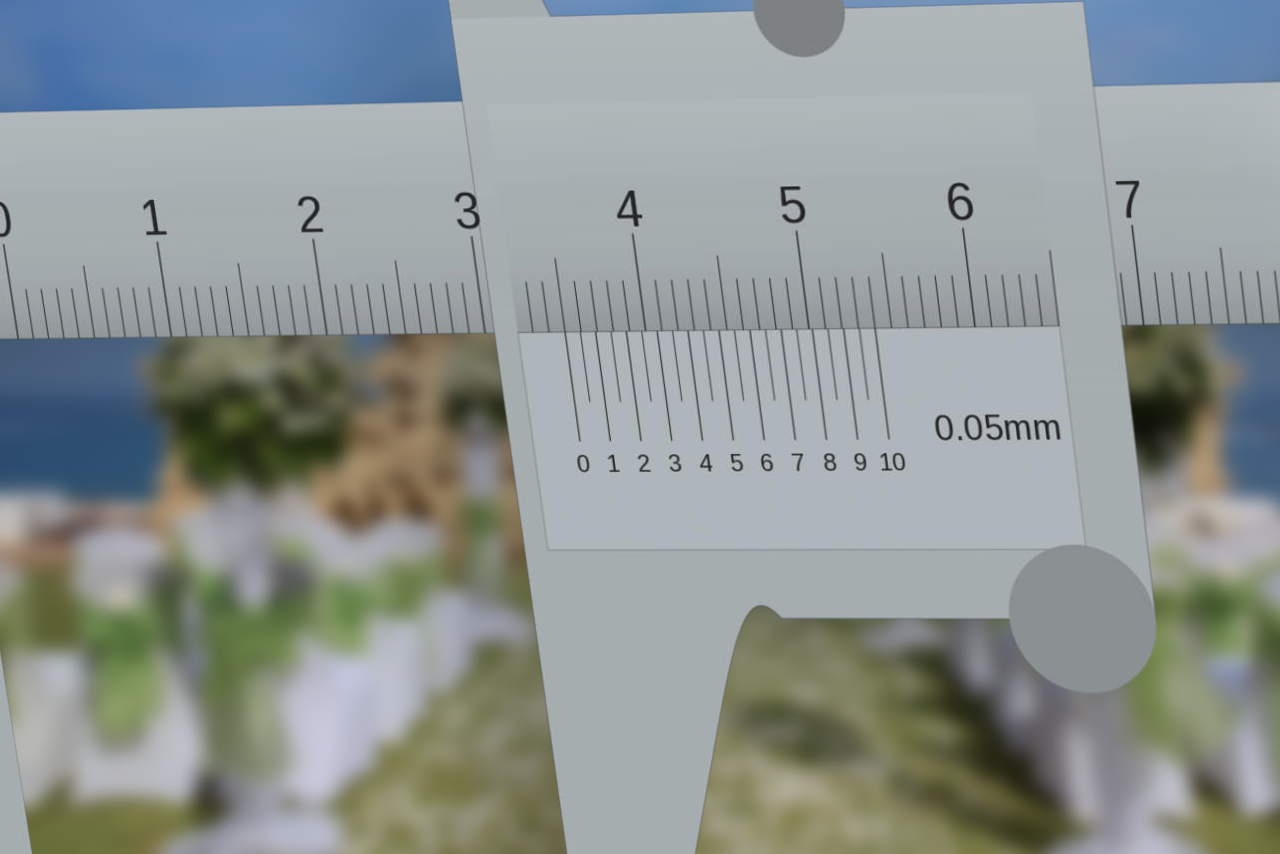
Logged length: 35.0 mm
